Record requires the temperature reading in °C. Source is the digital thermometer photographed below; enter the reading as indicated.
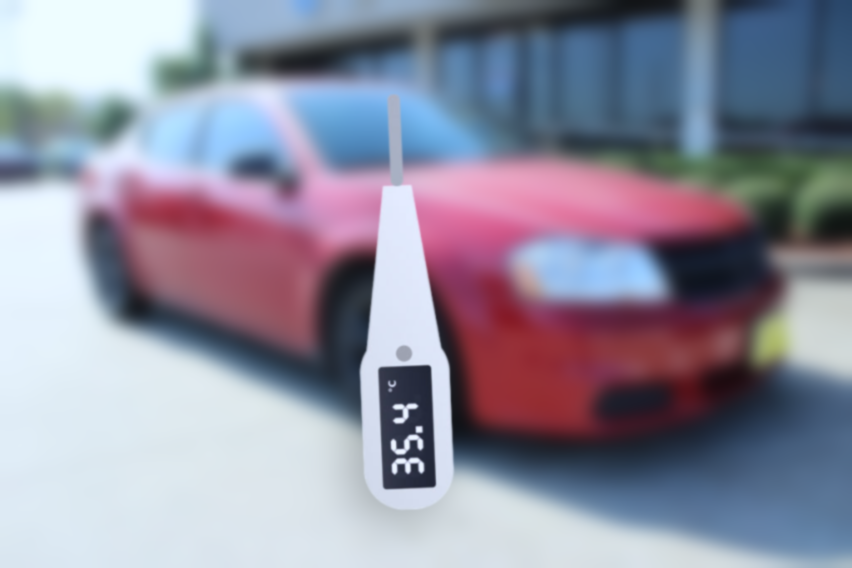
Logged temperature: 35.4 °C
